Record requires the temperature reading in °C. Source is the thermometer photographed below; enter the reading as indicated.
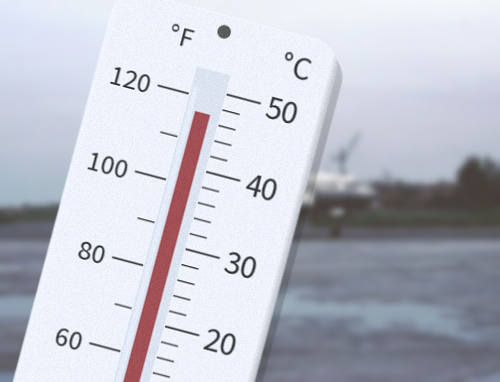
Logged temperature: 47 °C
